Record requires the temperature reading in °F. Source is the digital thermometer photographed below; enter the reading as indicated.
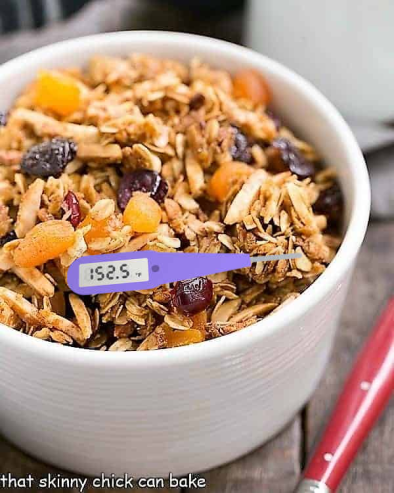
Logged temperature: 152.5 °F
